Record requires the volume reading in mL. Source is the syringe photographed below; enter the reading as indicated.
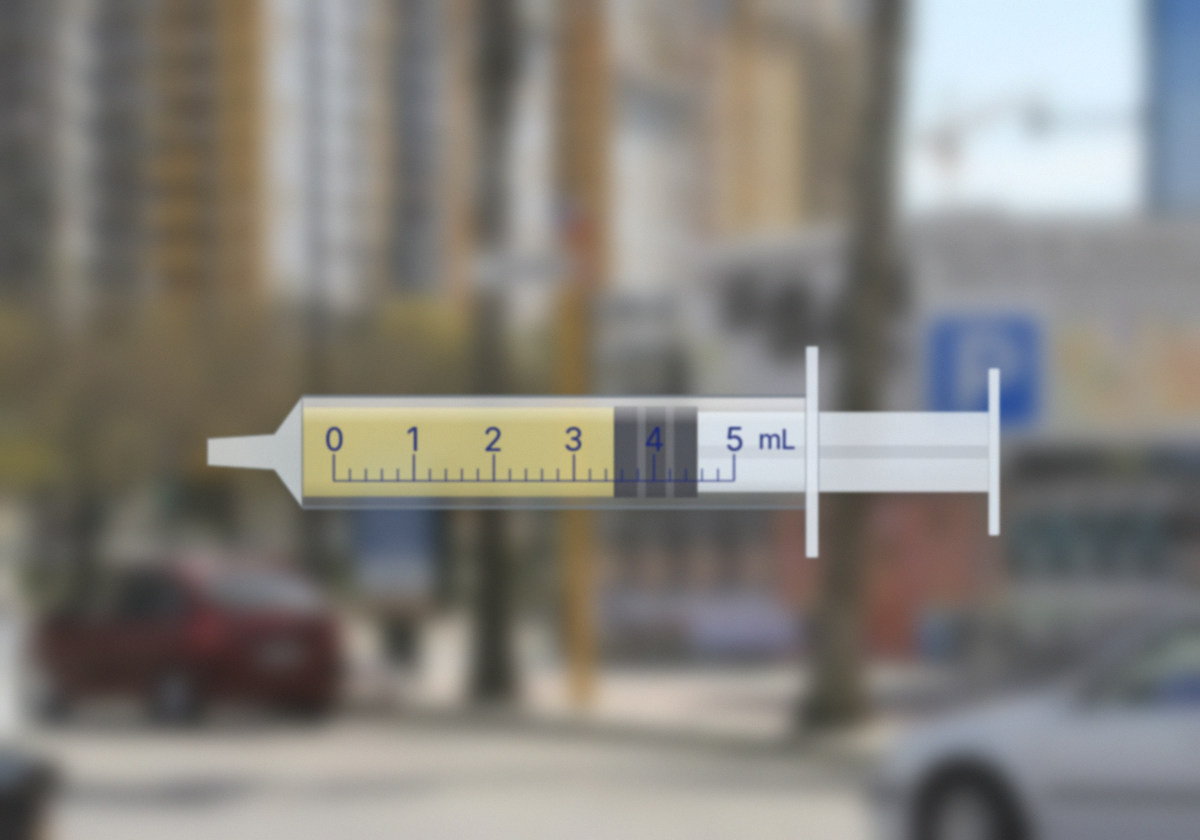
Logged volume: 3.5 mL
